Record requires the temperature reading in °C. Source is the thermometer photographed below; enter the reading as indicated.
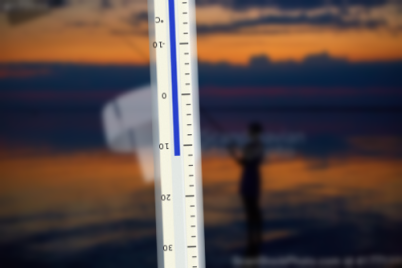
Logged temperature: 12 °C
